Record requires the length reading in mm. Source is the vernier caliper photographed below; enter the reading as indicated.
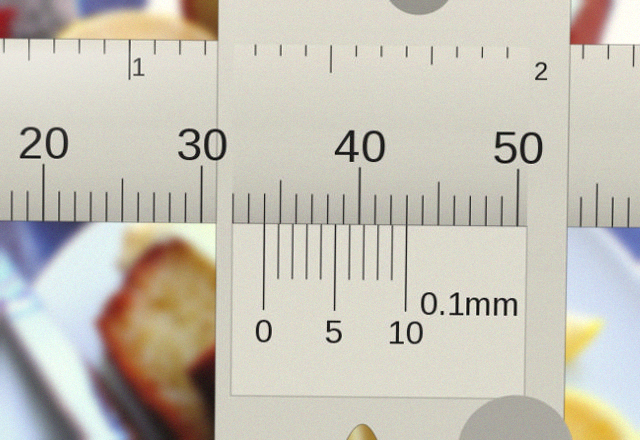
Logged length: 34.0 mm
